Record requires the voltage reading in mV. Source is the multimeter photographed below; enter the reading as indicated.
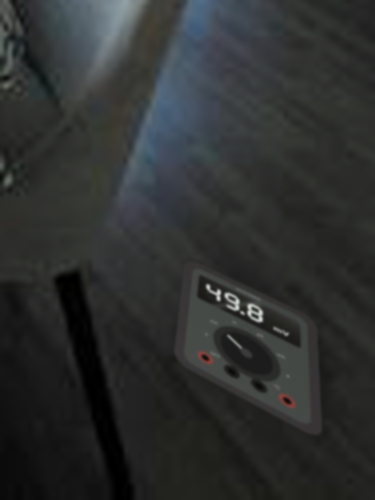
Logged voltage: 49.8 mV
